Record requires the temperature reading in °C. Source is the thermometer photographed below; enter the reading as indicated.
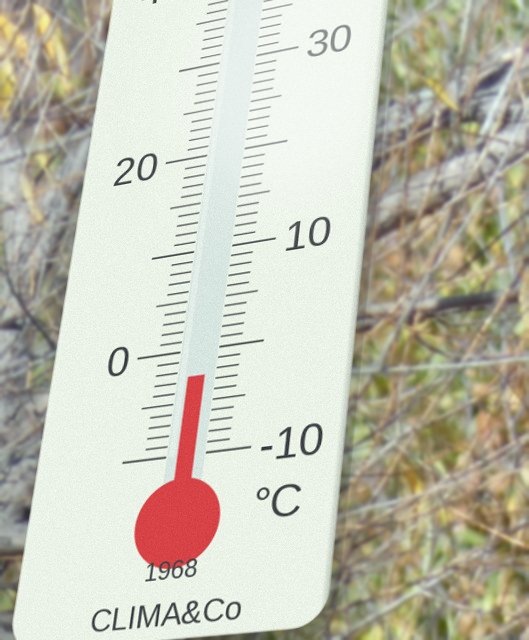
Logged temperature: -2.5 °C
